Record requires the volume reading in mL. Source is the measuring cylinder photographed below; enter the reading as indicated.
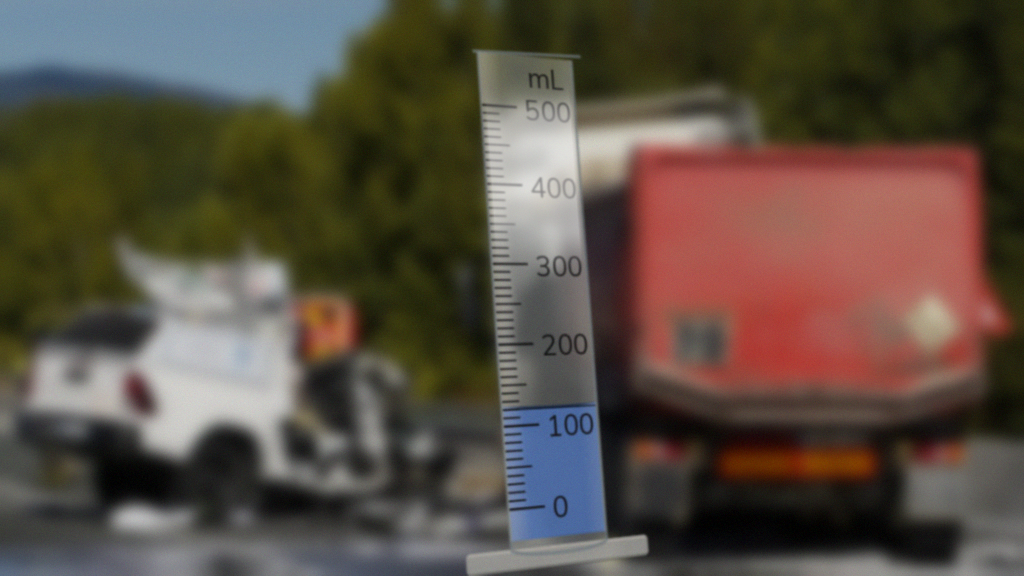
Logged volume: 120 mL
